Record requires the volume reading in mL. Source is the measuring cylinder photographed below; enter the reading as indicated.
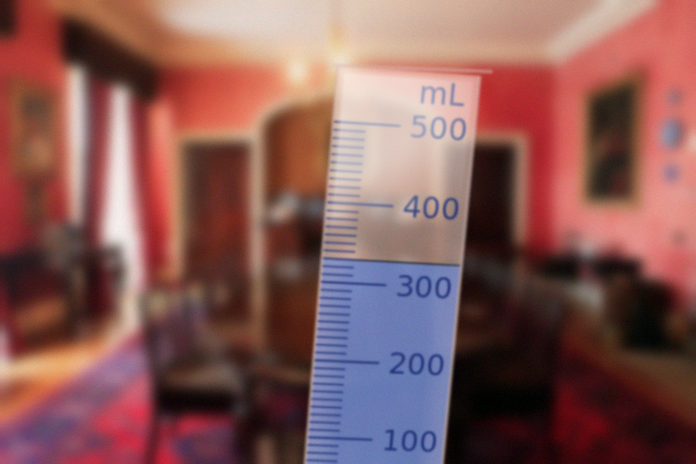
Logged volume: 330 mL
